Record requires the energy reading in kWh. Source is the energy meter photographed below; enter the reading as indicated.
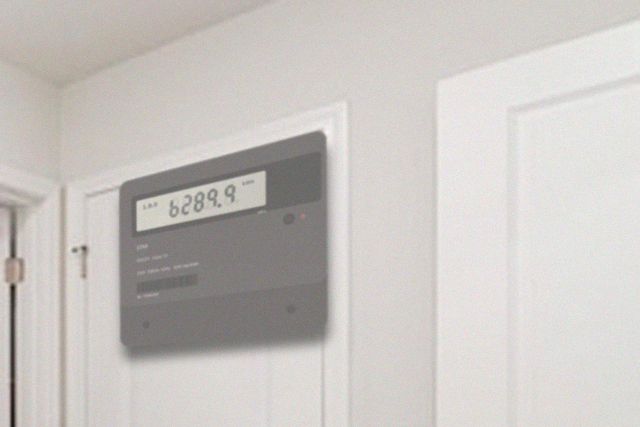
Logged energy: 6289.9 kWh
